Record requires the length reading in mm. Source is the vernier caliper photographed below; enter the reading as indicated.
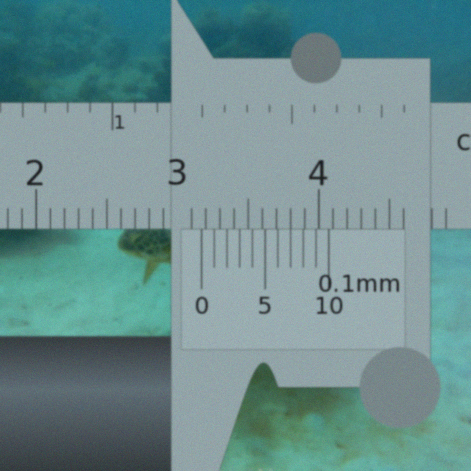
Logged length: 31.7 mm
